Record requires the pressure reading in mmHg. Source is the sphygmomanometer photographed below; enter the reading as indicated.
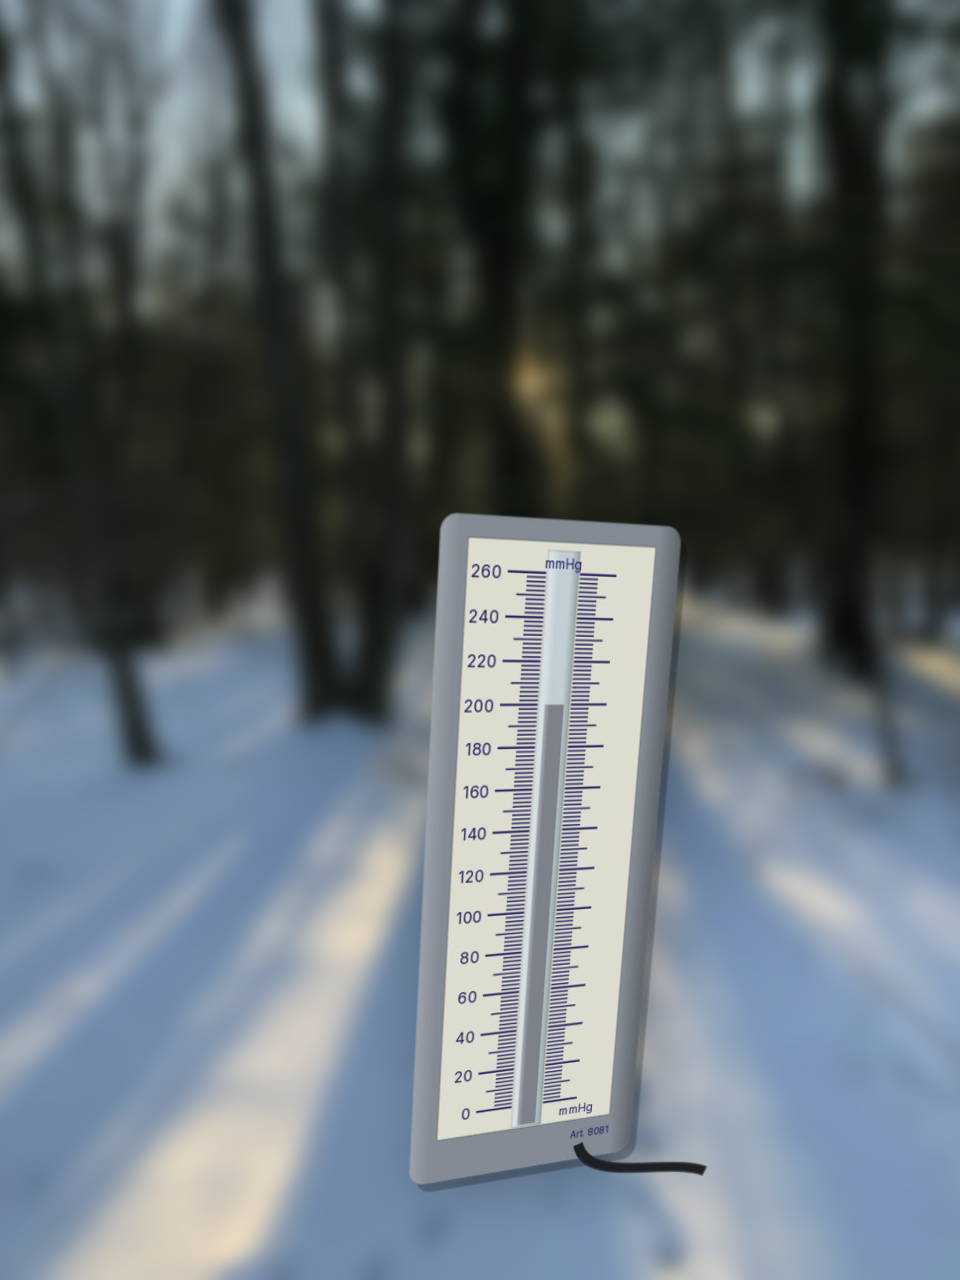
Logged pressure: 200 mmHg
